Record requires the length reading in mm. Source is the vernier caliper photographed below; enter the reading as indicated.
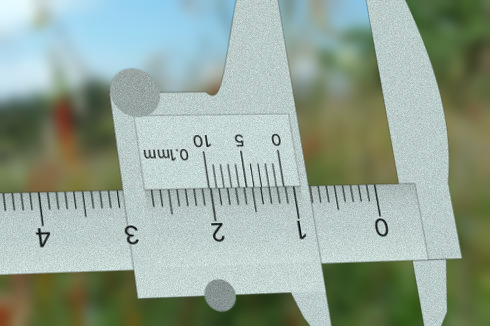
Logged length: 11.2 mm
